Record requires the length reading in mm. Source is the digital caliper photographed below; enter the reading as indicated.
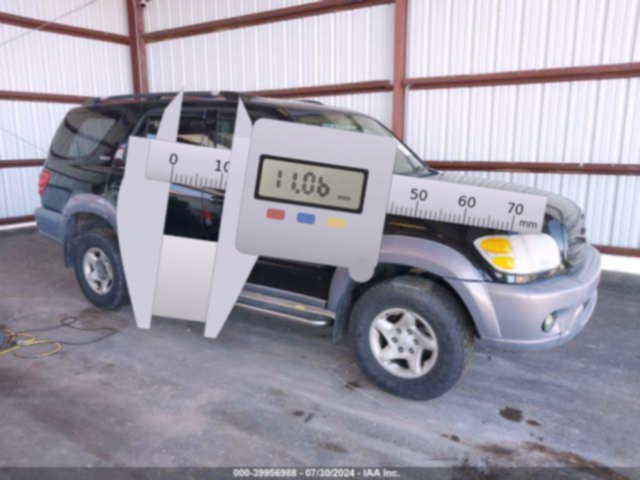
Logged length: 11.06 mm
